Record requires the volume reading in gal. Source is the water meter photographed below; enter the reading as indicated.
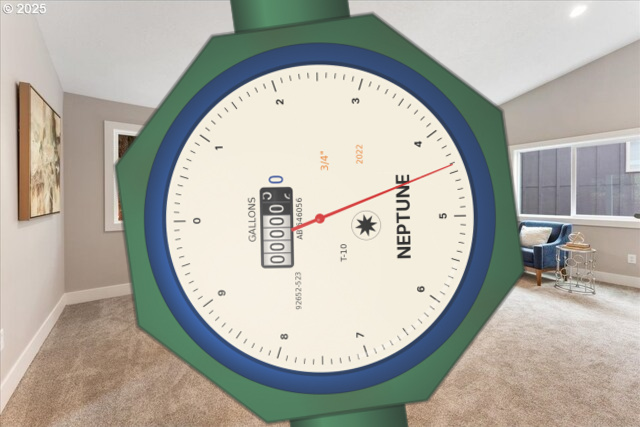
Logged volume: 54.4 gal
